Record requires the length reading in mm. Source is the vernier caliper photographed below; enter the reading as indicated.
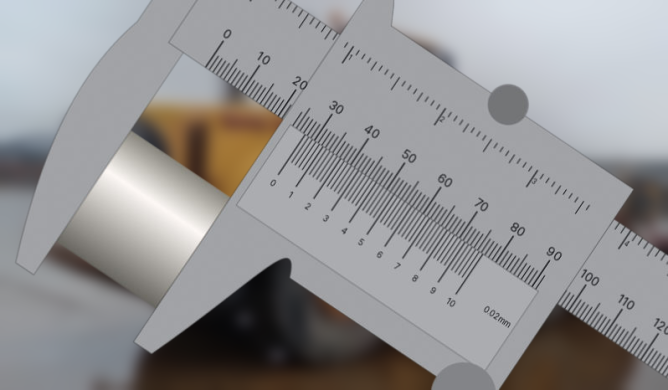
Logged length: 27.5 mm
